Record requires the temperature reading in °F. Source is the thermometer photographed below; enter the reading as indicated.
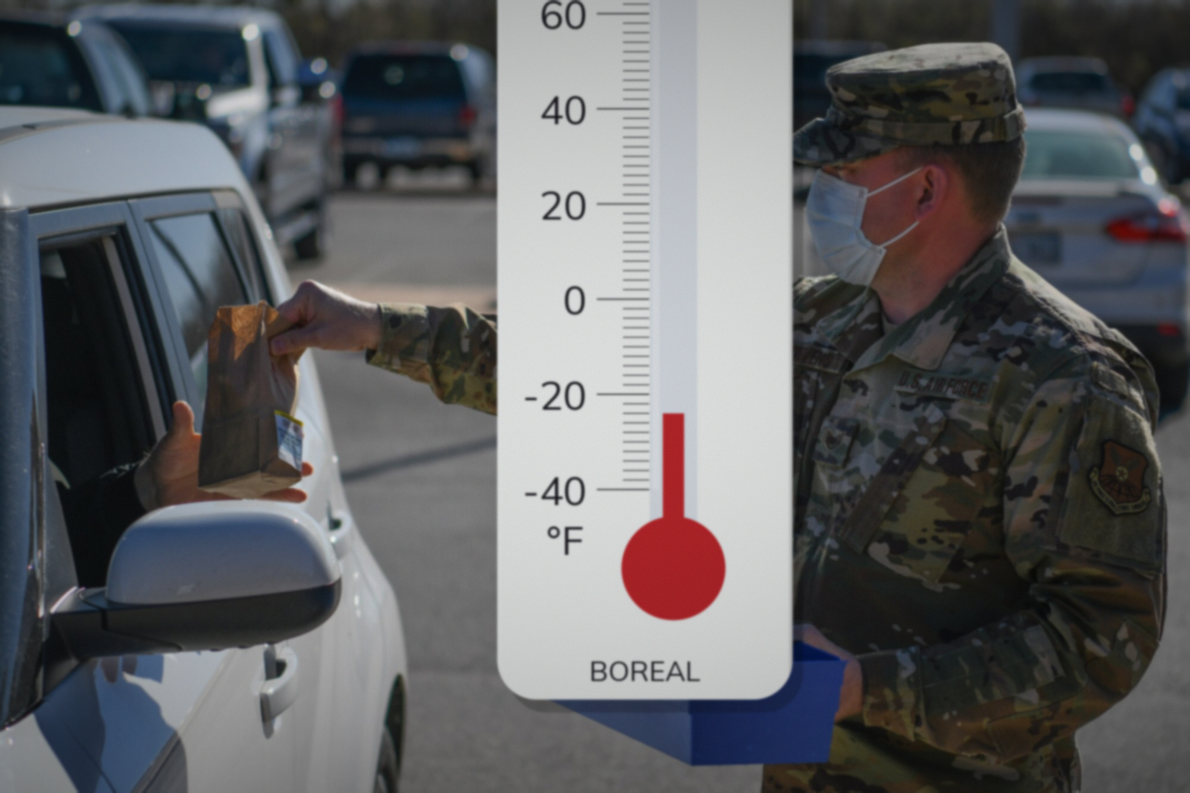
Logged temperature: -24 °F
